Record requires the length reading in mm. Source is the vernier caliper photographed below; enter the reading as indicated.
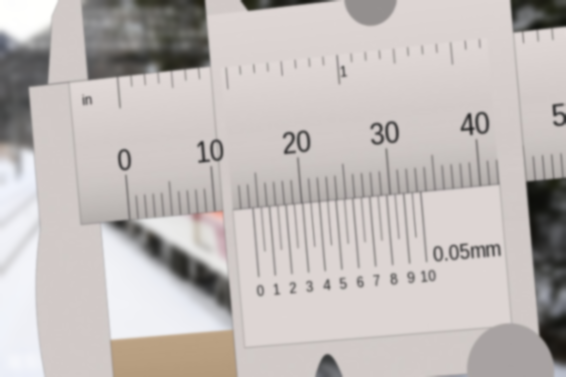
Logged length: 14.4 mm
